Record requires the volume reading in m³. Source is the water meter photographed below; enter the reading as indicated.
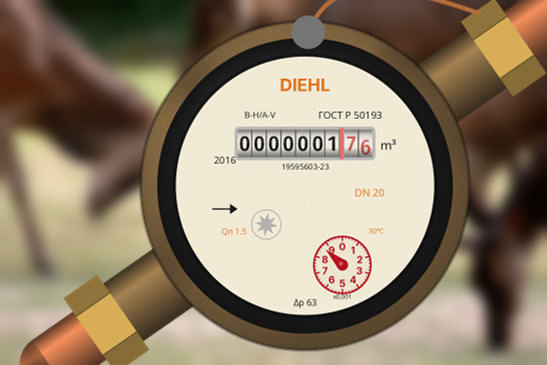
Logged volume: 1.758 m³
